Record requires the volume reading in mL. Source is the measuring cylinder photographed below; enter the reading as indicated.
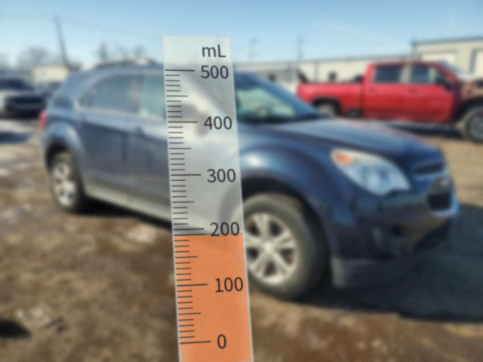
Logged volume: 190 mL
